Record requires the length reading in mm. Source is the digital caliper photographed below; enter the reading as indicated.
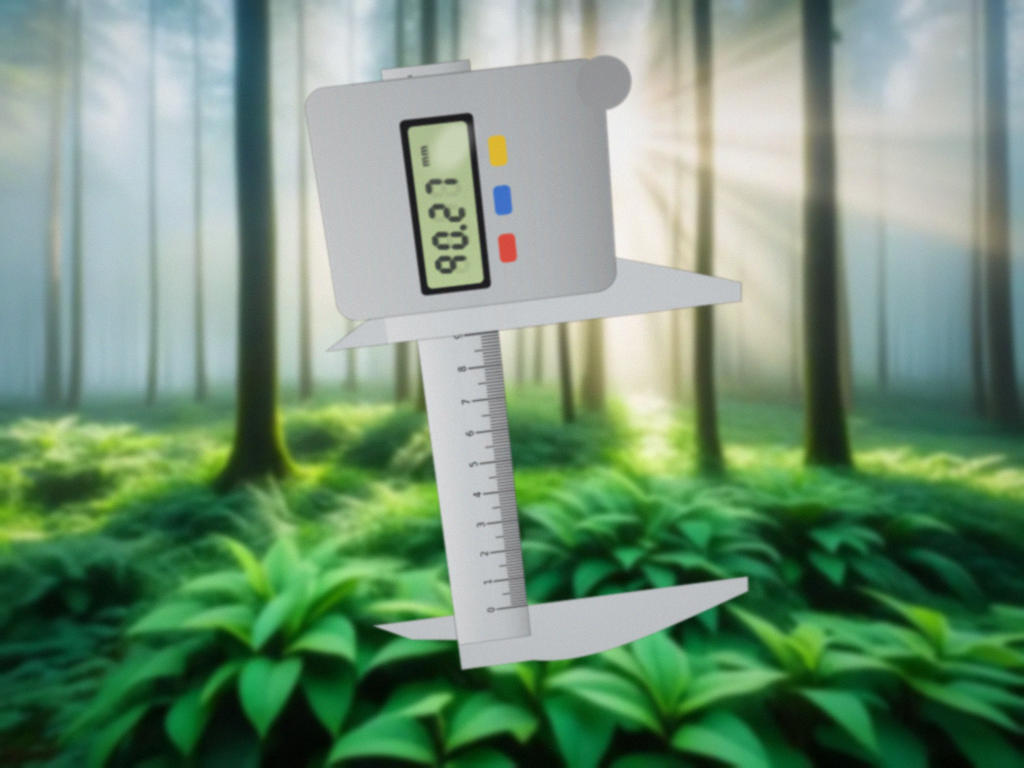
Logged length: 90.27 mm
